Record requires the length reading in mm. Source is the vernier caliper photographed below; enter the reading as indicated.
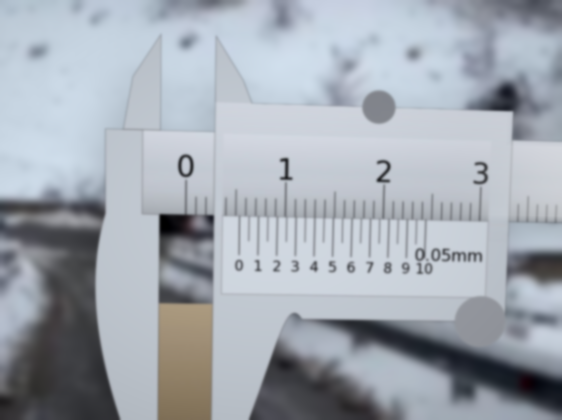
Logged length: 5.4 mm
